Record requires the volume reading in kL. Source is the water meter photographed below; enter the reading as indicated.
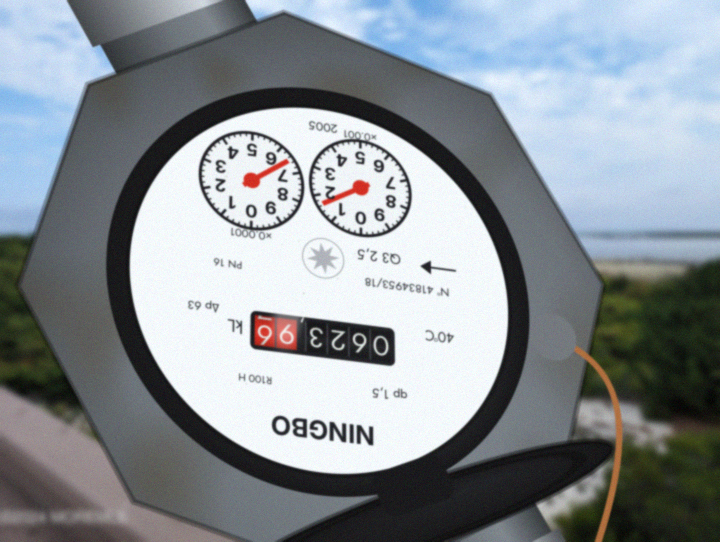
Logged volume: 623.9616 kL
